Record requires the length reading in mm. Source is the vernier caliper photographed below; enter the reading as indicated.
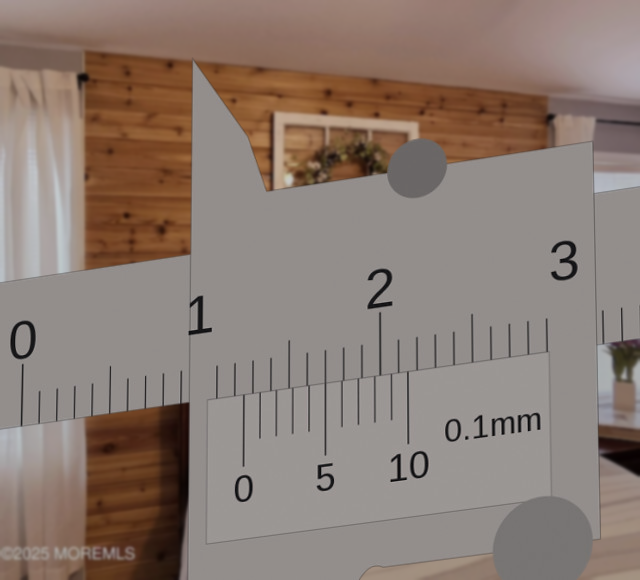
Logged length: 12.5 mm
